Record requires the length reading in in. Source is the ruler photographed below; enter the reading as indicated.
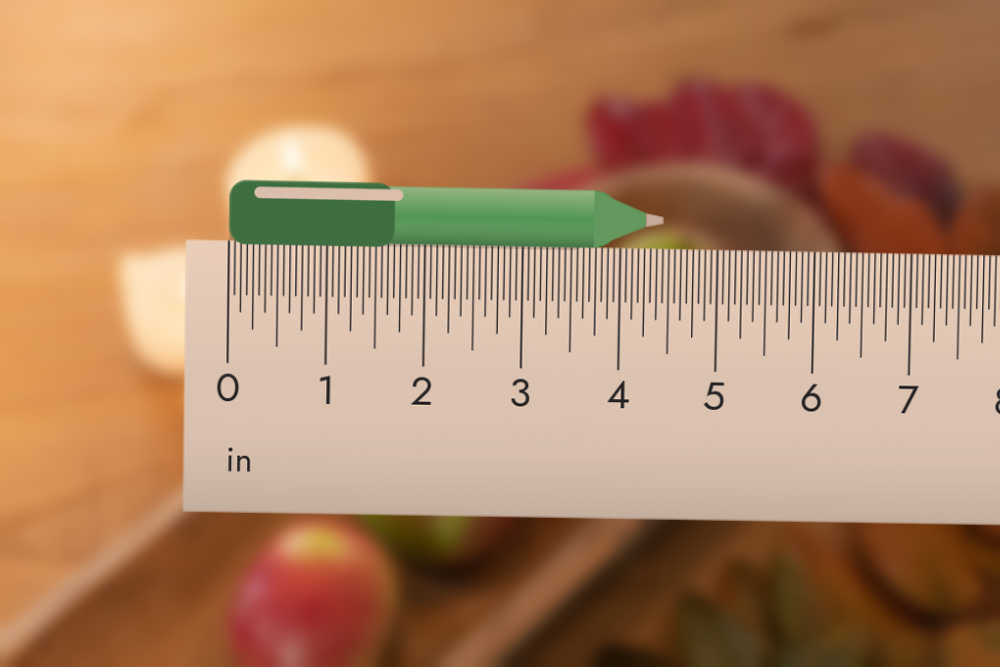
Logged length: 4.4375 in
